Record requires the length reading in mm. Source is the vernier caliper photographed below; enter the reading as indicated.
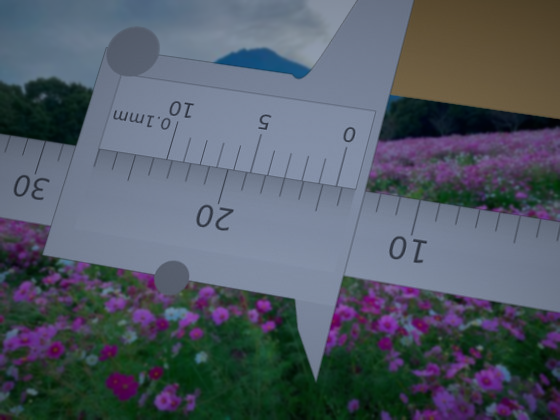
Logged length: 14.3 mm
